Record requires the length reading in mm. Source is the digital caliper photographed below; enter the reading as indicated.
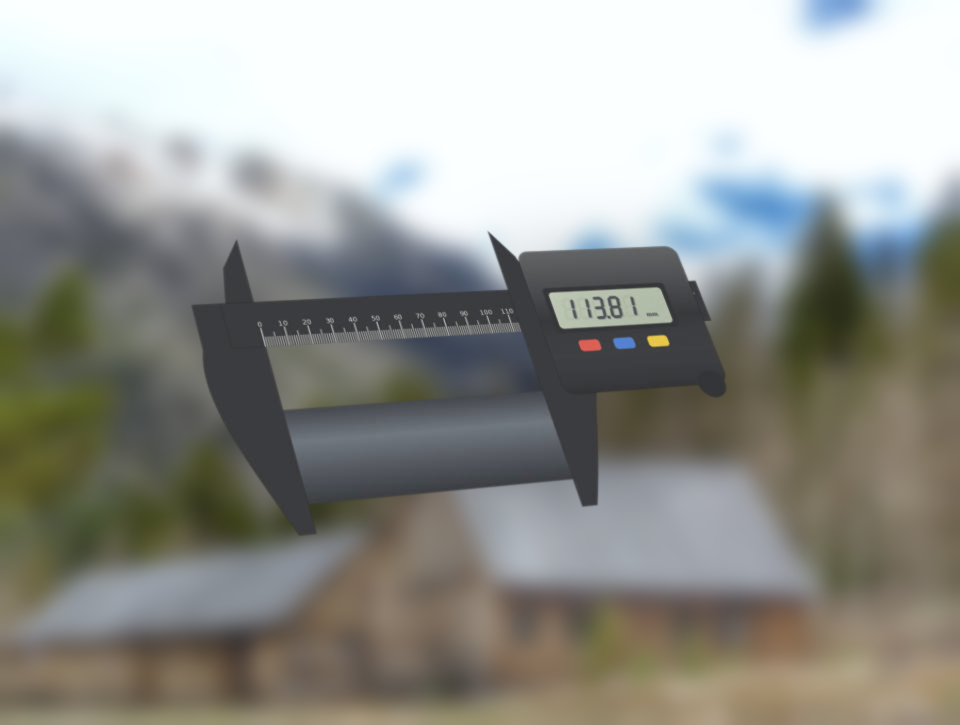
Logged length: 113.81 mm
